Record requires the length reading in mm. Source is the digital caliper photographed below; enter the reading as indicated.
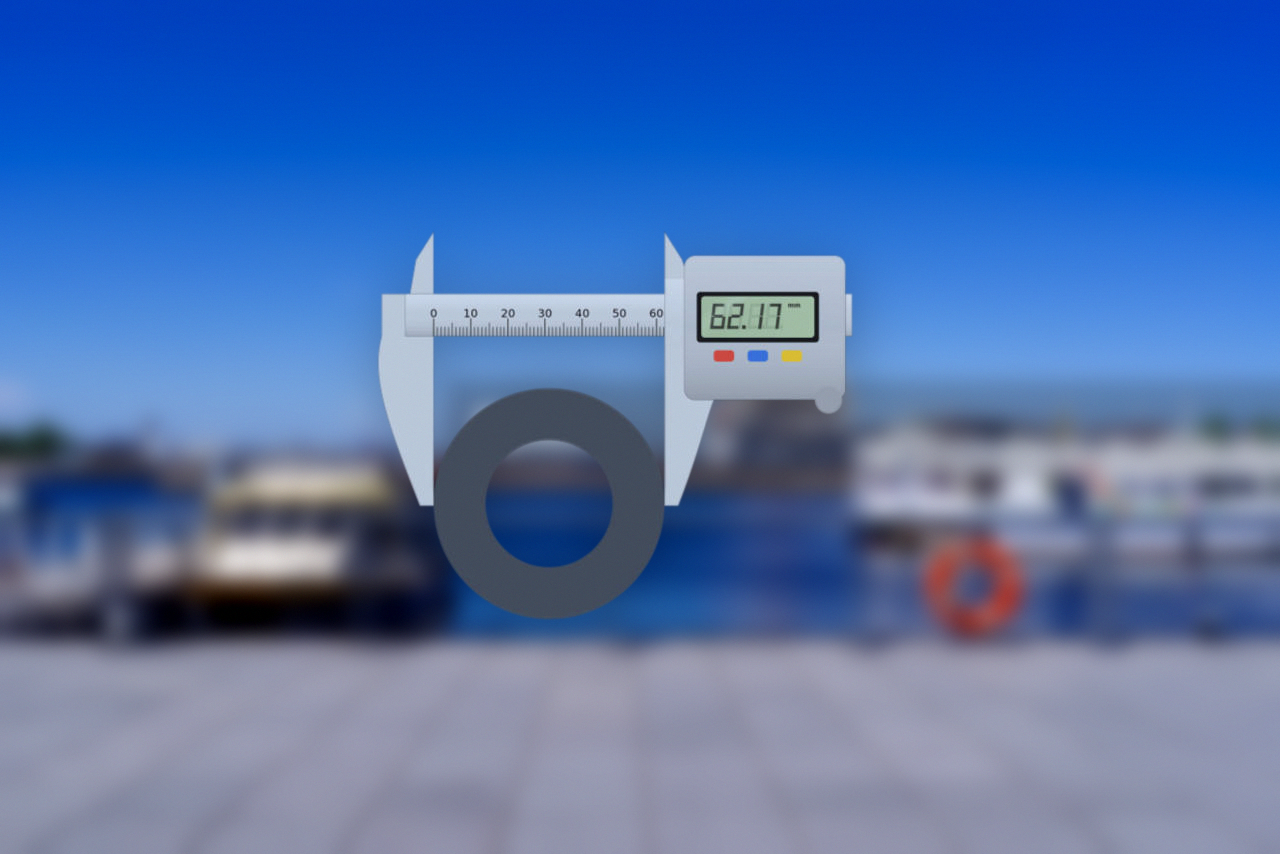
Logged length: 62.17 mm
